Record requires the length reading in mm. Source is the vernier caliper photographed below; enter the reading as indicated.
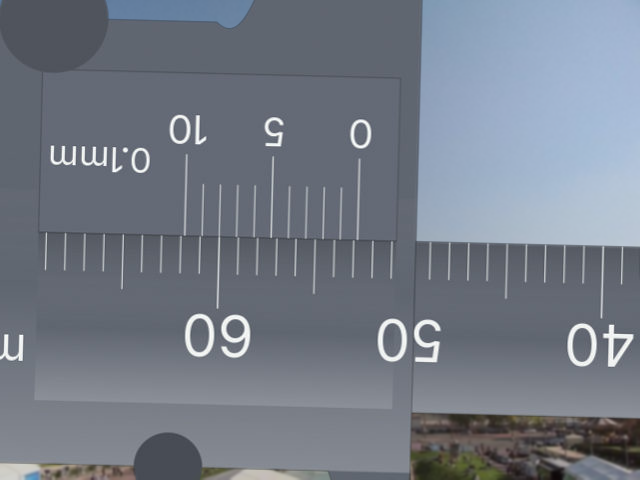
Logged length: 52.8 mm
